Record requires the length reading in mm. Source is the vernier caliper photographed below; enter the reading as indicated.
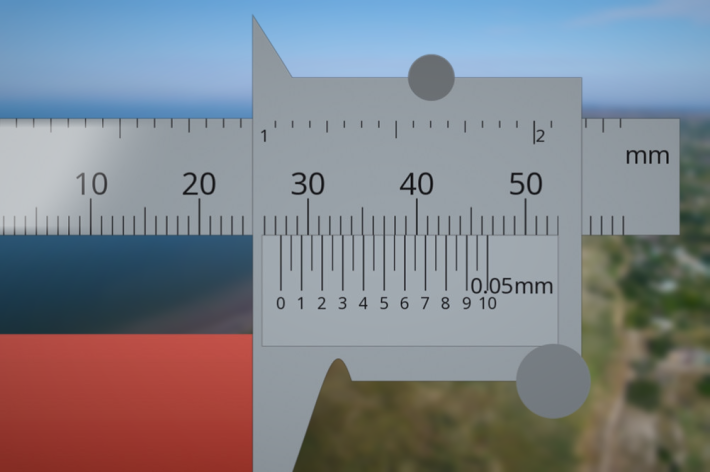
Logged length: 27.5 mm
